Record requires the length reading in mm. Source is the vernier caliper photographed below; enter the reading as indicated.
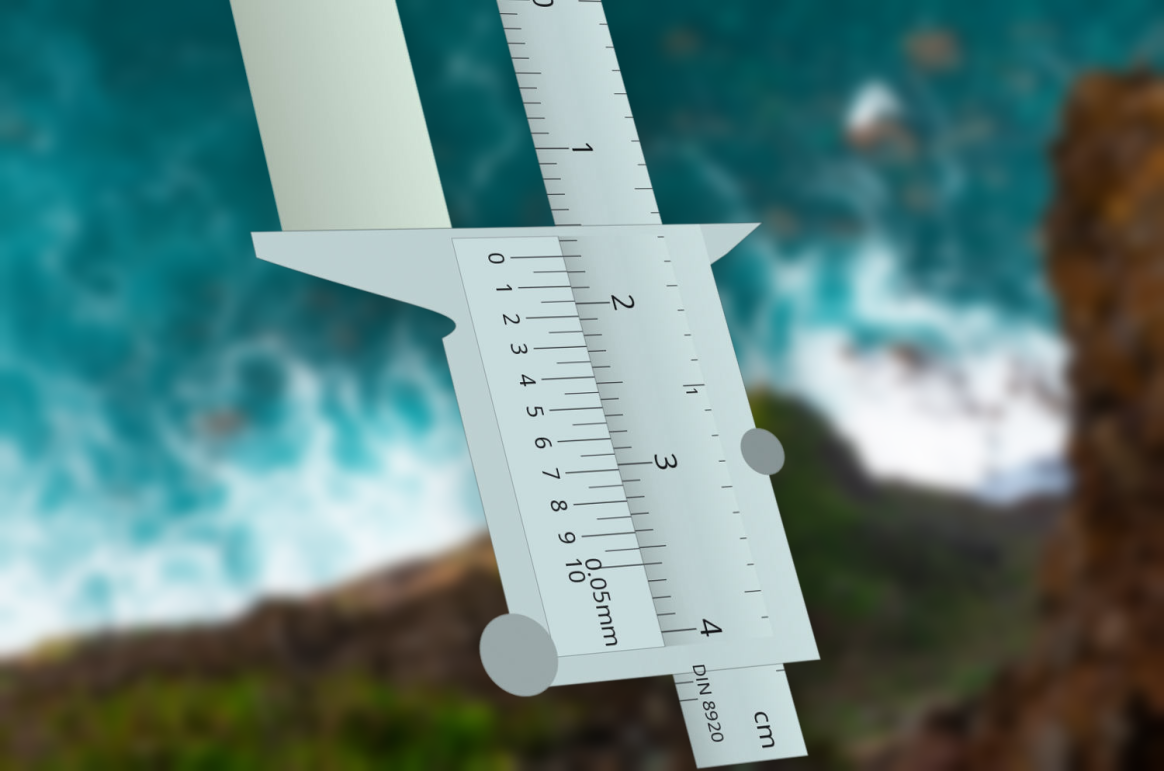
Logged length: 17.0 mm
